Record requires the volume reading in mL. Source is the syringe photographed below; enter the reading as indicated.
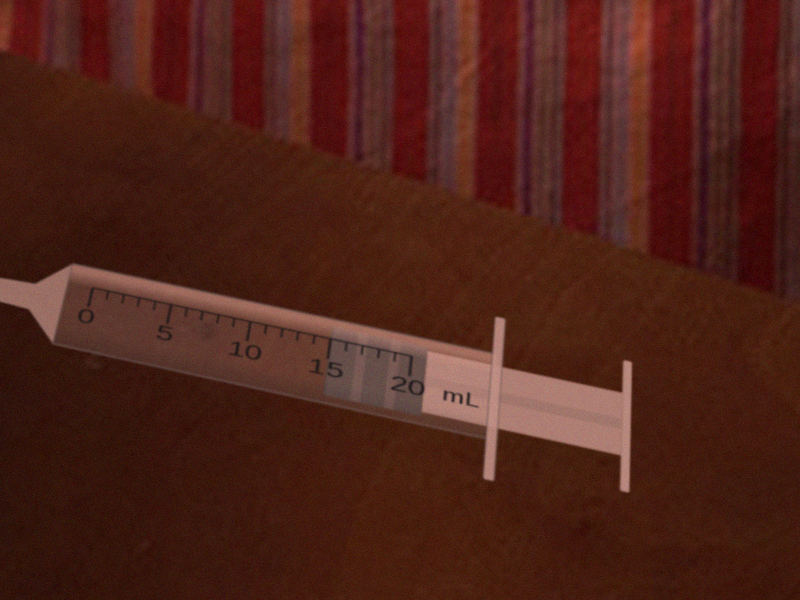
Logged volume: 15 mL
